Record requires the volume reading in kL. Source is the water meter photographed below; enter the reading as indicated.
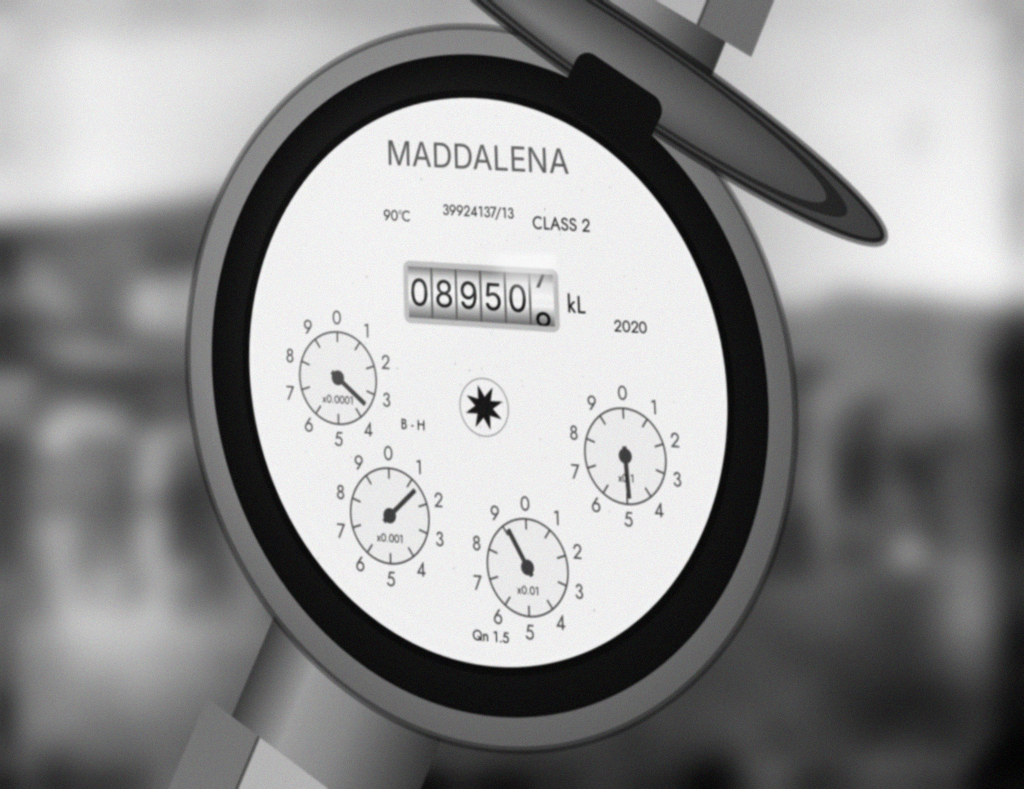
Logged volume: 89507.4913 kL
